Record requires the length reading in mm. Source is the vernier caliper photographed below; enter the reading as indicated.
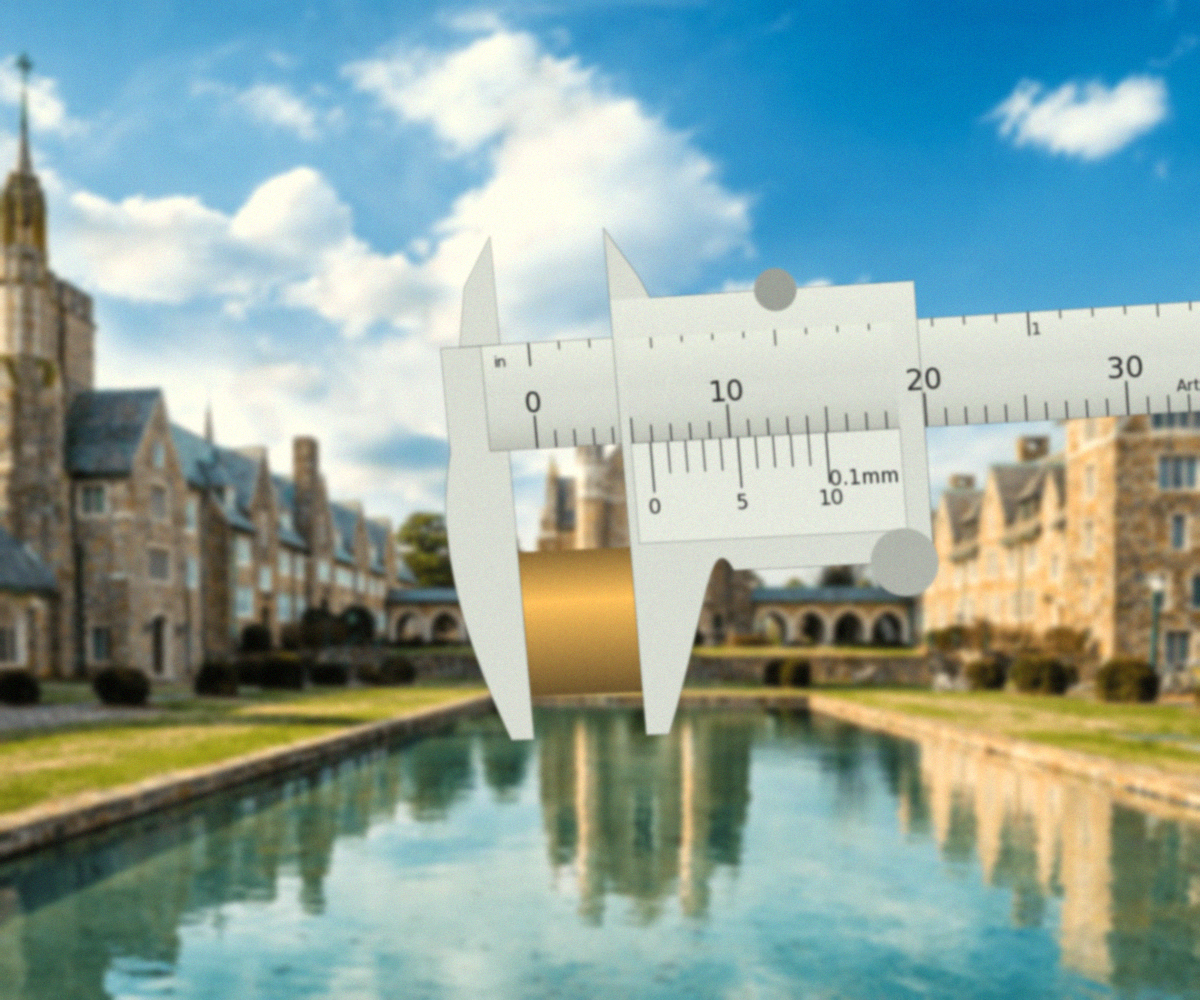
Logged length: 5.9 mm
